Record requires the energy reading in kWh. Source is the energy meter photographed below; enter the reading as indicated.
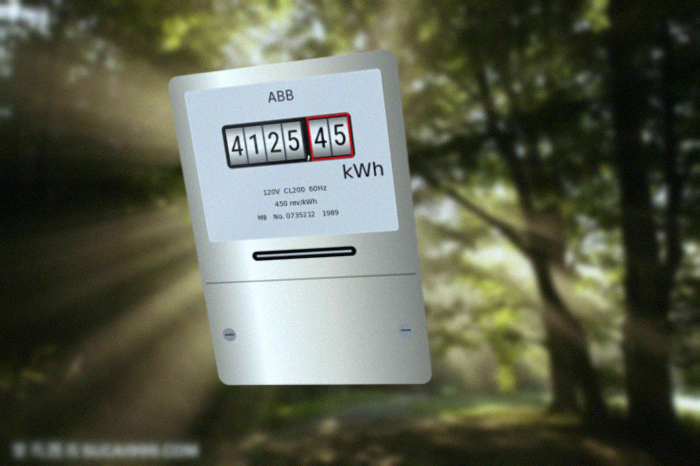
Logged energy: 4125.45 kWh
